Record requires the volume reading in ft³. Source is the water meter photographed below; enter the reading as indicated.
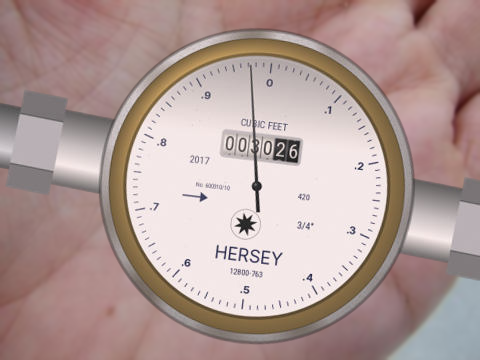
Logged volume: 3025.97 ft³
